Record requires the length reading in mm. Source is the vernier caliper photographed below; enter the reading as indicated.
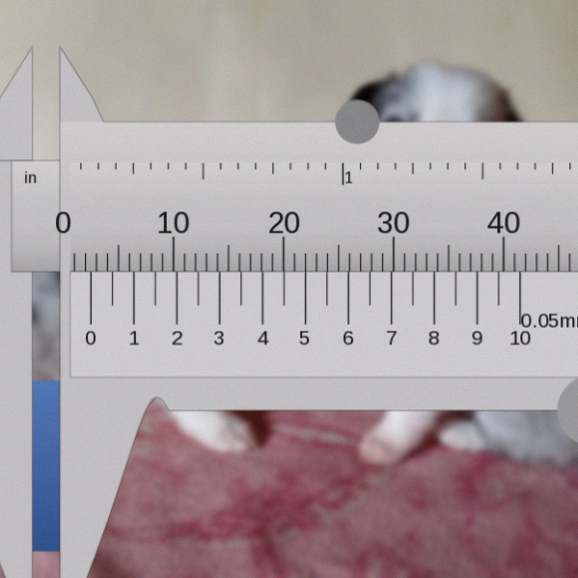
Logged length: 2.5 mm
